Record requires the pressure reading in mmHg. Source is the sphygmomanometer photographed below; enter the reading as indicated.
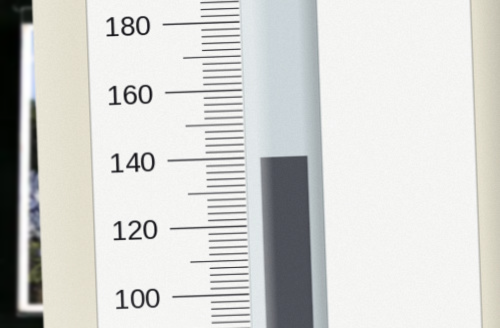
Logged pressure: 140 mmHg
